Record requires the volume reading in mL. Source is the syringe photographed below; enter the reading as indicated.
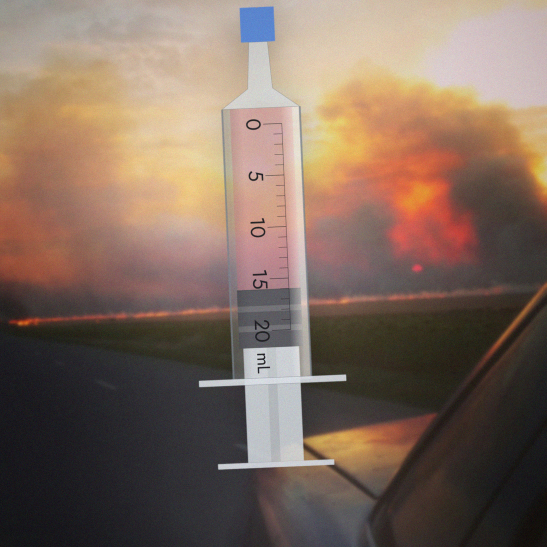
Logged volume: 16 mL
